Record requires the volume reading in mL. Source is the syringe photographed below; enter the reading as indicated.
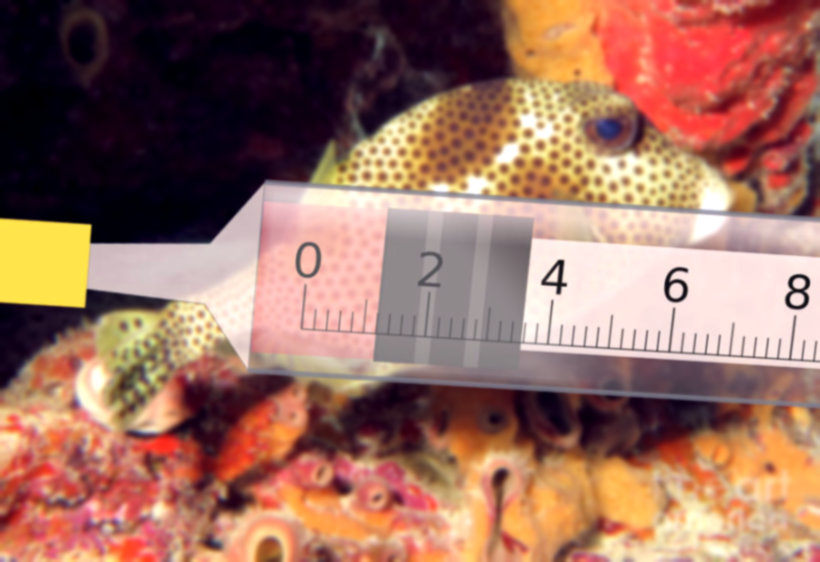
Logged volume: 1.2 mL
